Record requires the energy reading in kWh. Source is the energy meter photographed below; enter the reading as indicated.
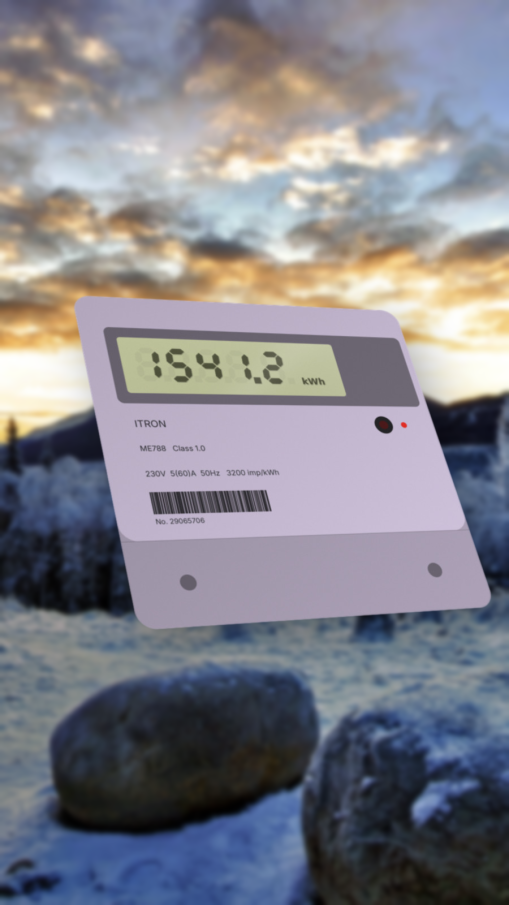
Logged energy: 1541.2 kWh
